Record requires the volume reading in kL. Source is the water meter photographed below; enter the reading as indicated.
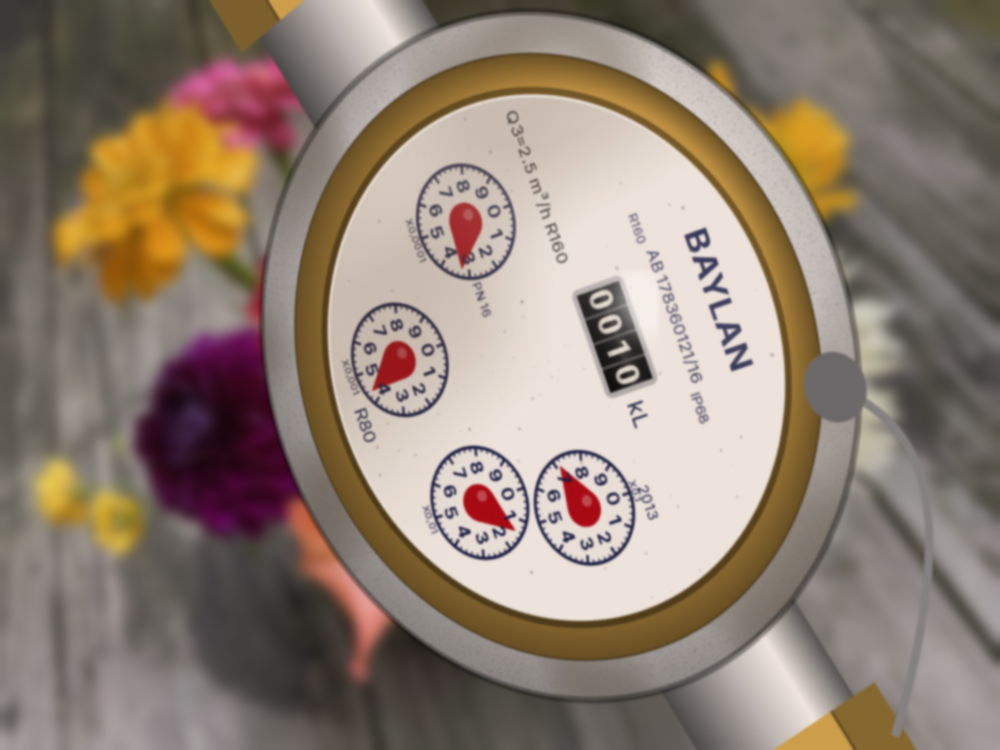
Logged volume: 10.7143 kL
